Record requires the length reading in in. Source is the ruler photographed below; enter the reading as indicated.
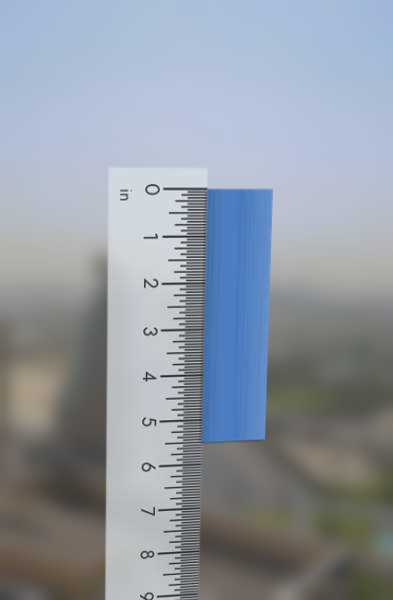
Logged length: 5.5 in
